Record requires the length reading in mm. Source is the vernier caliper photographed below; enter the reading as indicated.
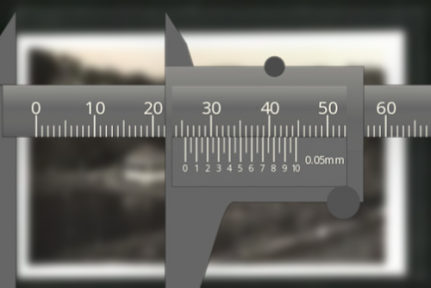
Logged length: 25.6 mm
